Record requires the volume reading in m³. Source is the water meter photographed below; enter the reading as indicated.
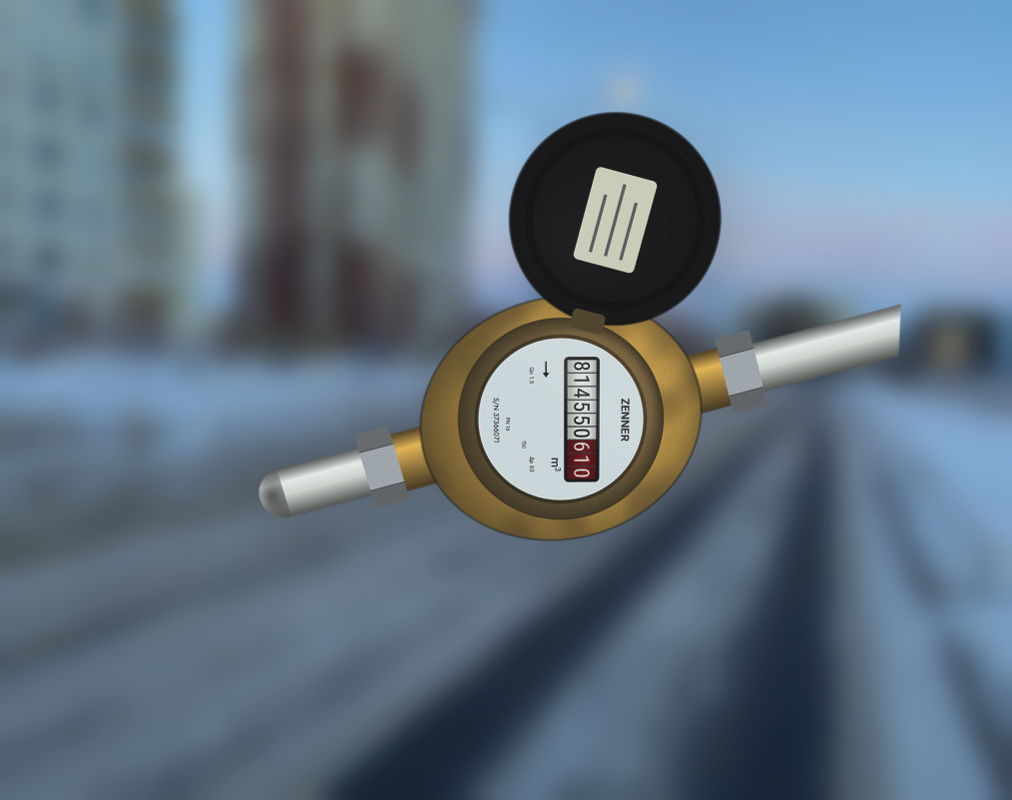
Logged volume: 814550.610 m³
